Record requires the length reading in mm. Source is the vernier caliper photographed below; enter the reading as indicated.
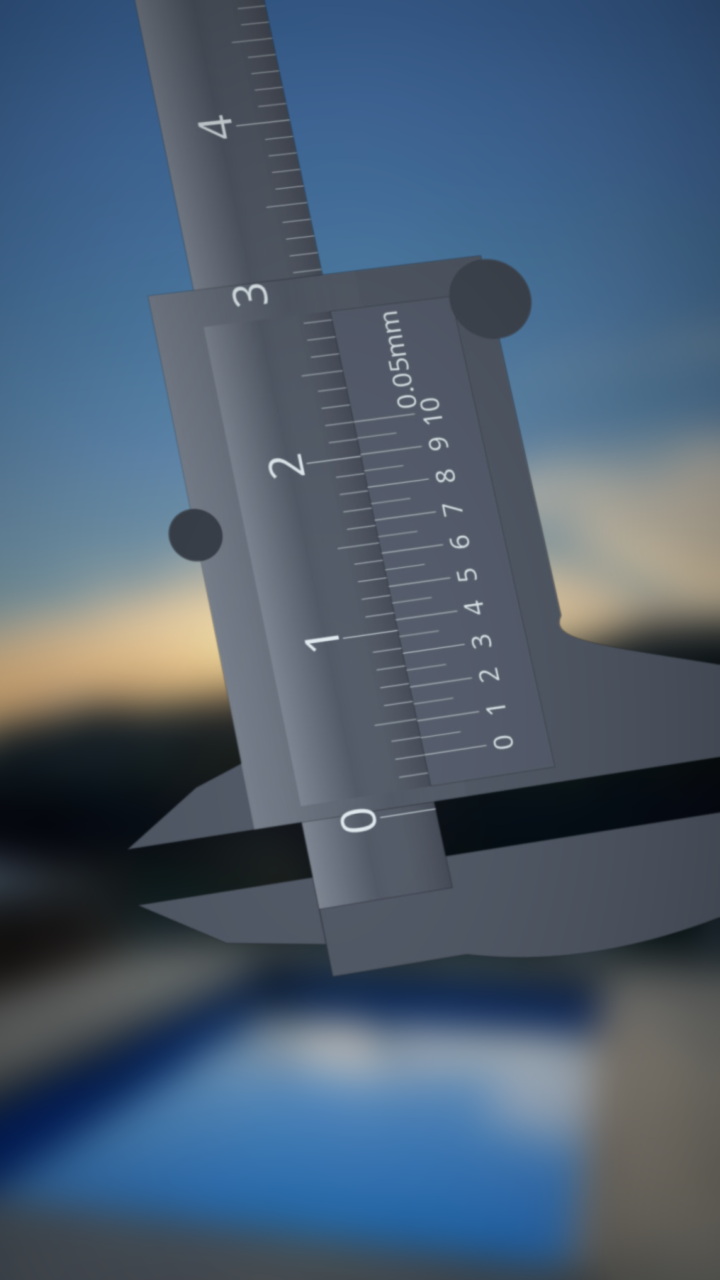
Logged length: 3.0 mm
